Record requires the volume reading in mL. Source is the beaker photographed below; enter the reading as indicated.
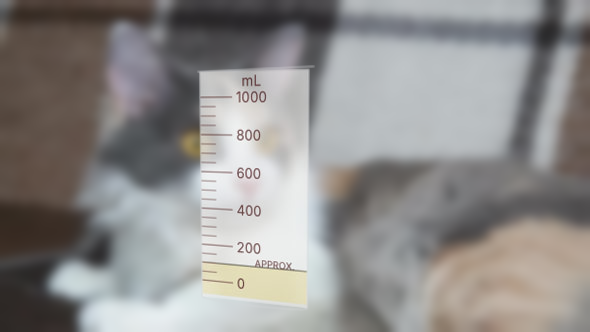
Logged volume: 100 mL
